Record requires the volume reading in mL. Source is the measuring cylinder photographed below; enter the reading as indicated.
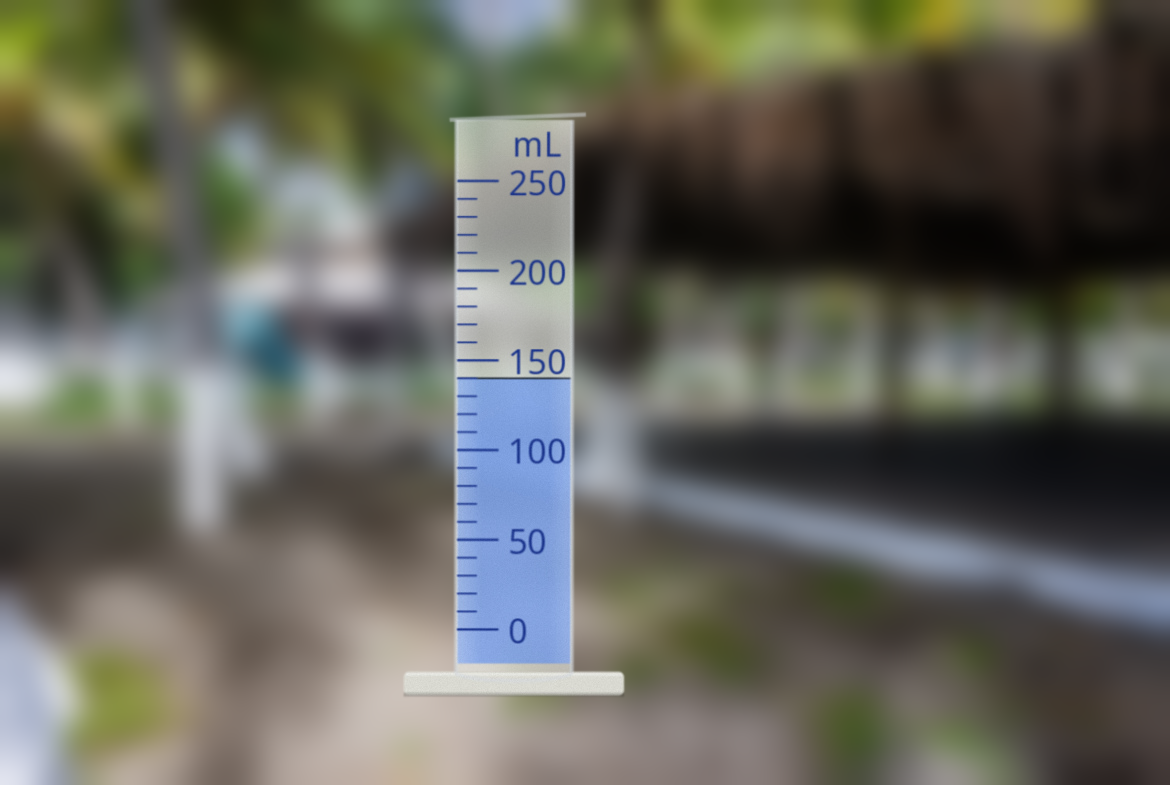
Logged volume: 140 mL
